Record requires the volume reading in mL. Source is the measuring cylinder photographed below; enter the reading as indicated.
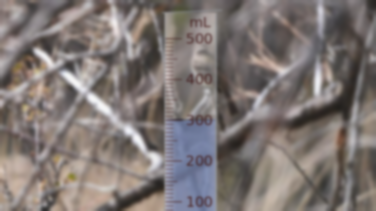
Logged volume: 300 mL
